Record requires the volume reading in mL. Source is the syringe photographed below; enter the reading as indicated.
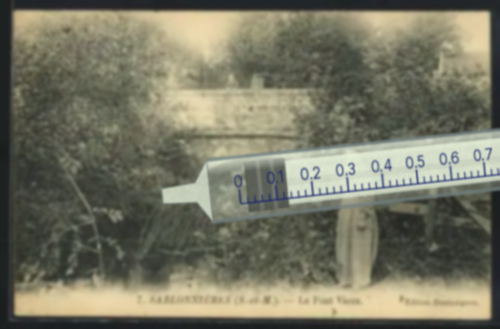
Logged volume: 0.02 mL
